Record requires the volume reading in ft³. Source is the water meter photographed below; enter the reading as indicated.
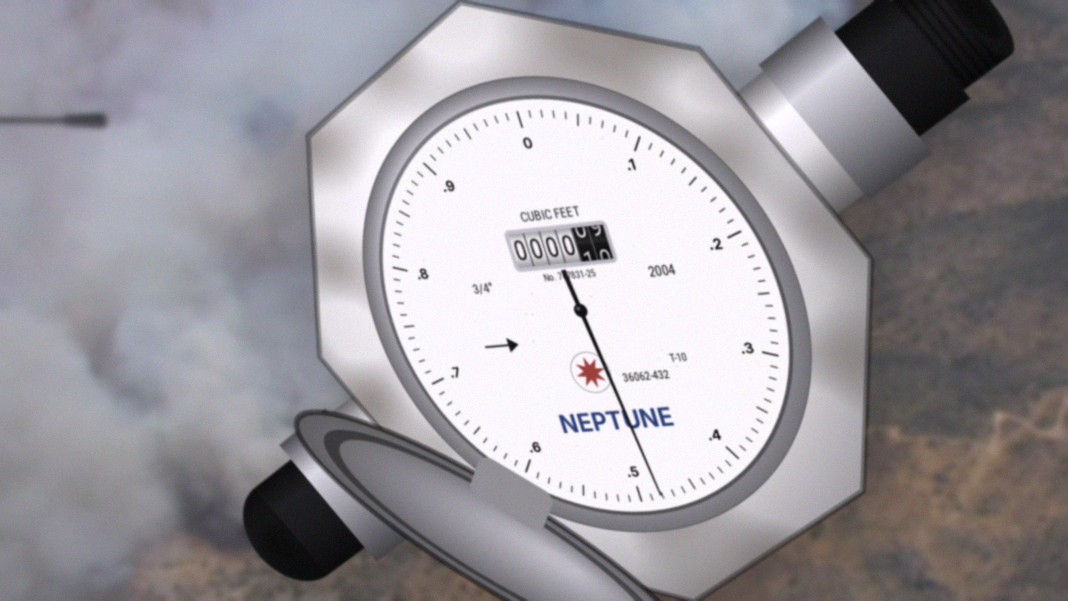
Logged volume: 9.48 ft³
